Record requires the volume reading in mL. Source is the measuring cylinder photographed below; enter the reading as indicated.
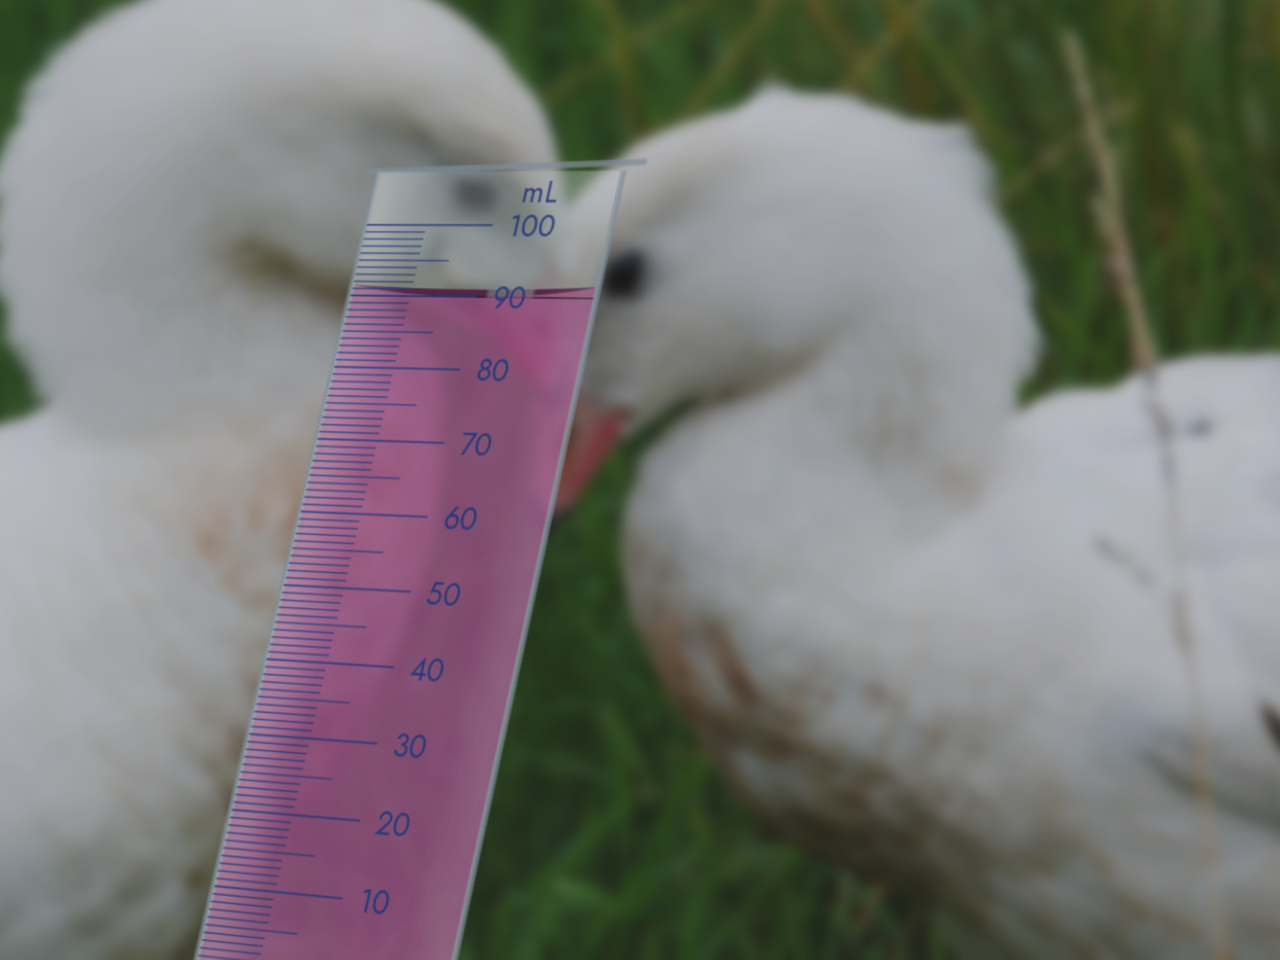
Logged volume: 90 mL
